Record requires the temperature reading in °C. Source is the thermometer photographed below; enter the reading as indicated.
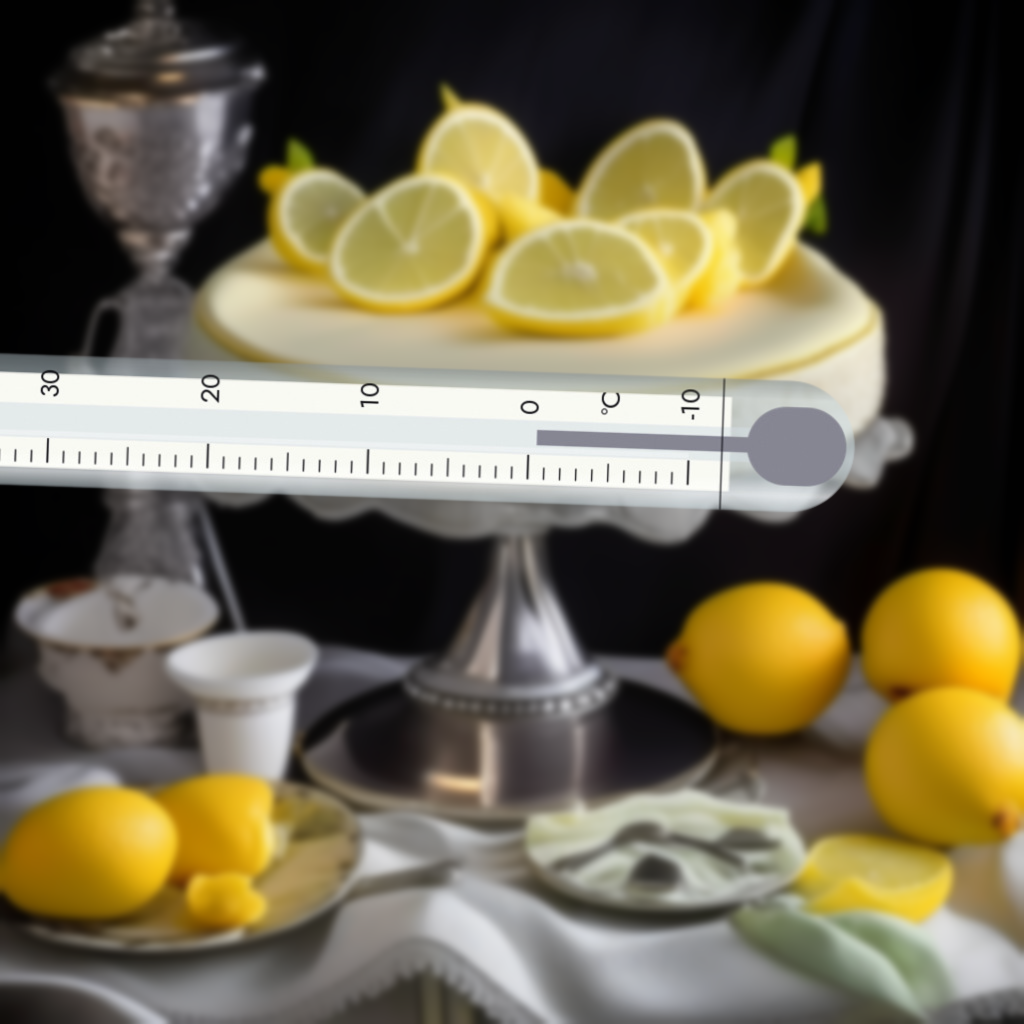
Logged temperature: -0.5 °C
